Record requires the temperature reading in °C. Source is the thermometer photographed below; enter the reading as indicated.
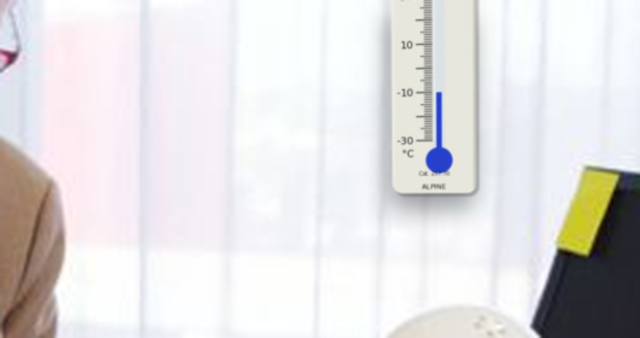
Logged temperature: -10 °C
